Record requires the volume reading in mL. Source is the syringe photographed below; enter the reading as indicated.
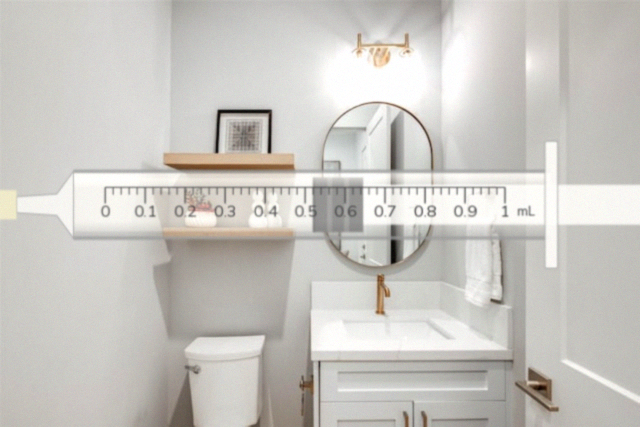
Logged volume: 0.52 mL
